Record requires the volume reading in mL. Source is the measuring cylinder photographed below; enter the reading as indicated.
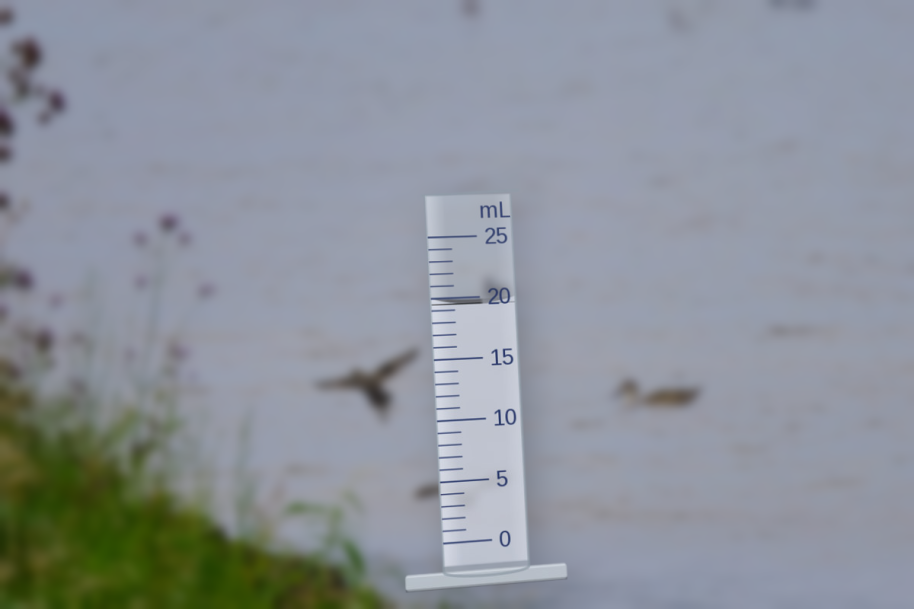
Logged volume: 19.5 mL
